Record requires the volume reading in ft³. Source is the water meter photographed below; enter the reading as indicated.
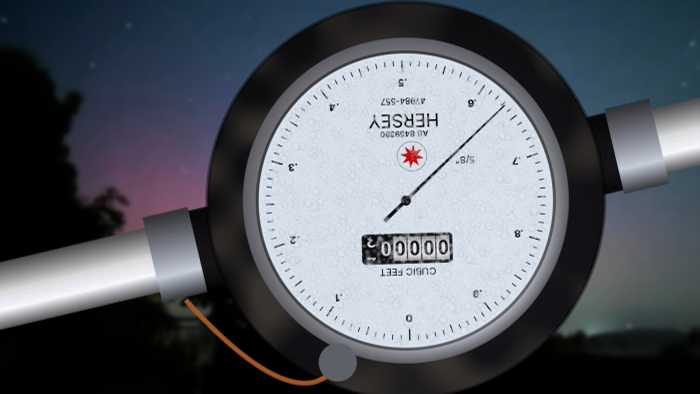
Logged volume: 2.63 ft³
